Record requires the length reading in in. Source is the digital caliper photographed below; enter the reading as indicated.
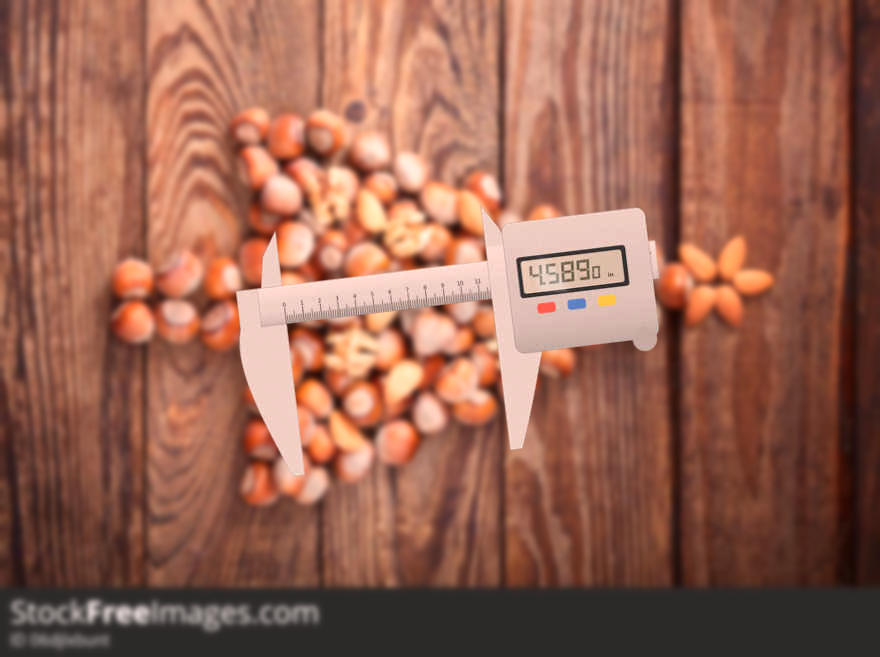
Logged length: 4.5890 in
